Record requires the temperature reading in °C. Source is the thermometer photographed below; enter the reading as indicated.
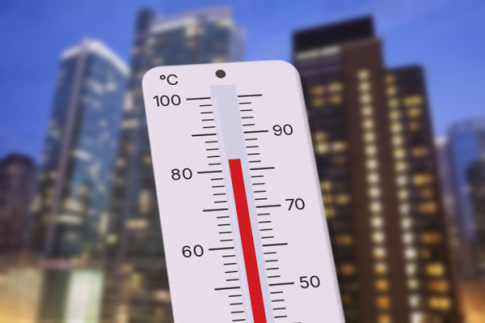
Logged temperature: 83 °C
